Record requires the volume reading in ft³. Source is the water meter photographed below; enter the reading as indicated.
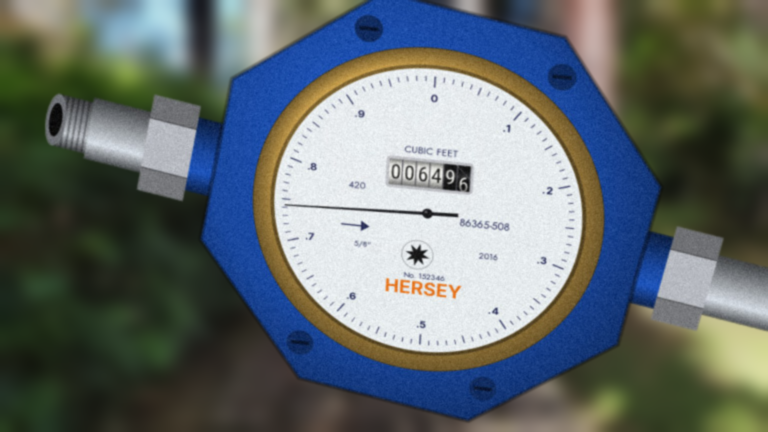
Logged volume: 6495.74 ft³
